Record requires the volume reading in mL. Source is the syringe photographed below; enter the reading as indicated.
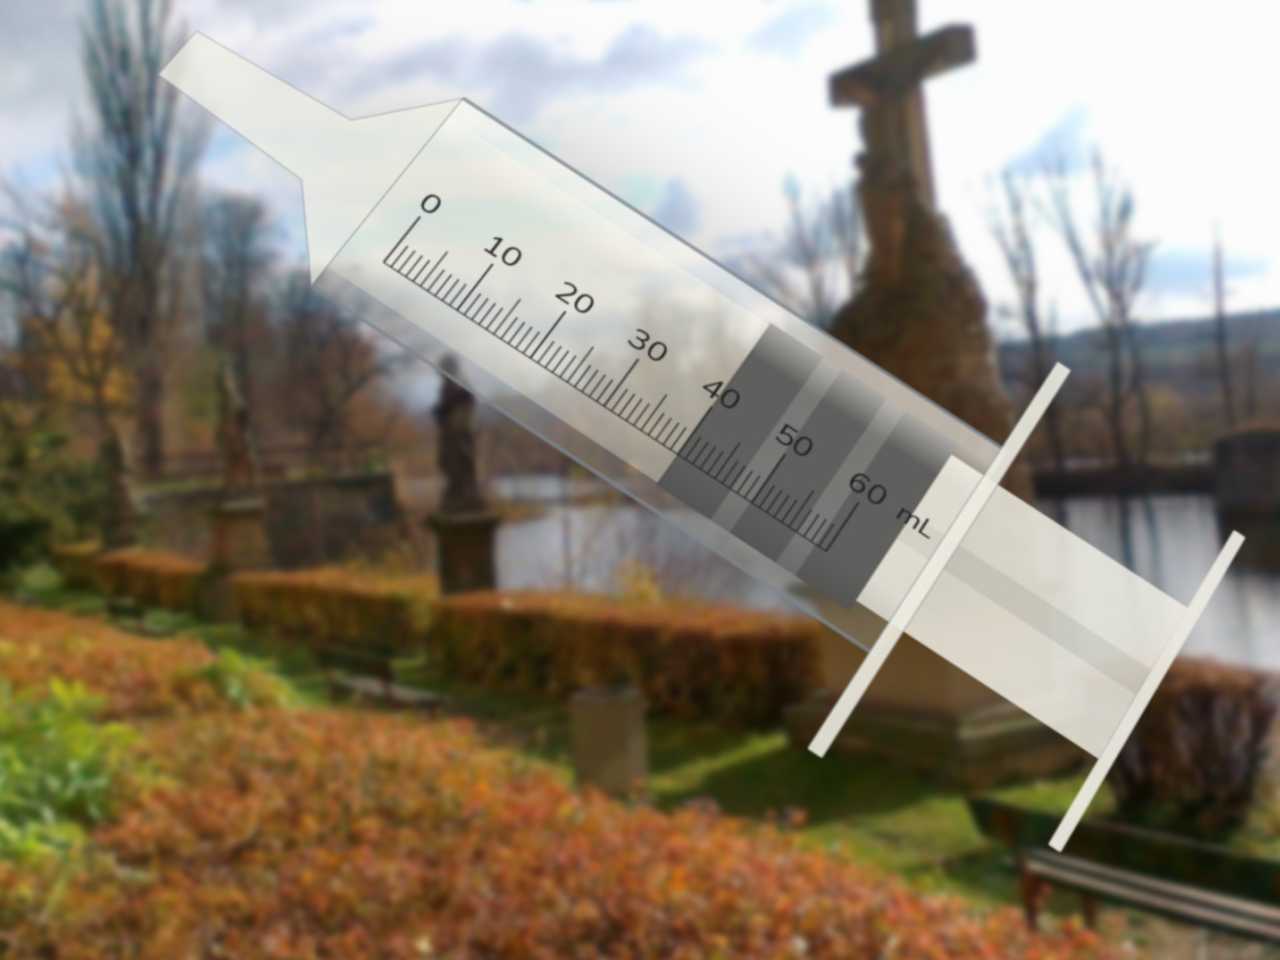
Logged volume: 40 mL
